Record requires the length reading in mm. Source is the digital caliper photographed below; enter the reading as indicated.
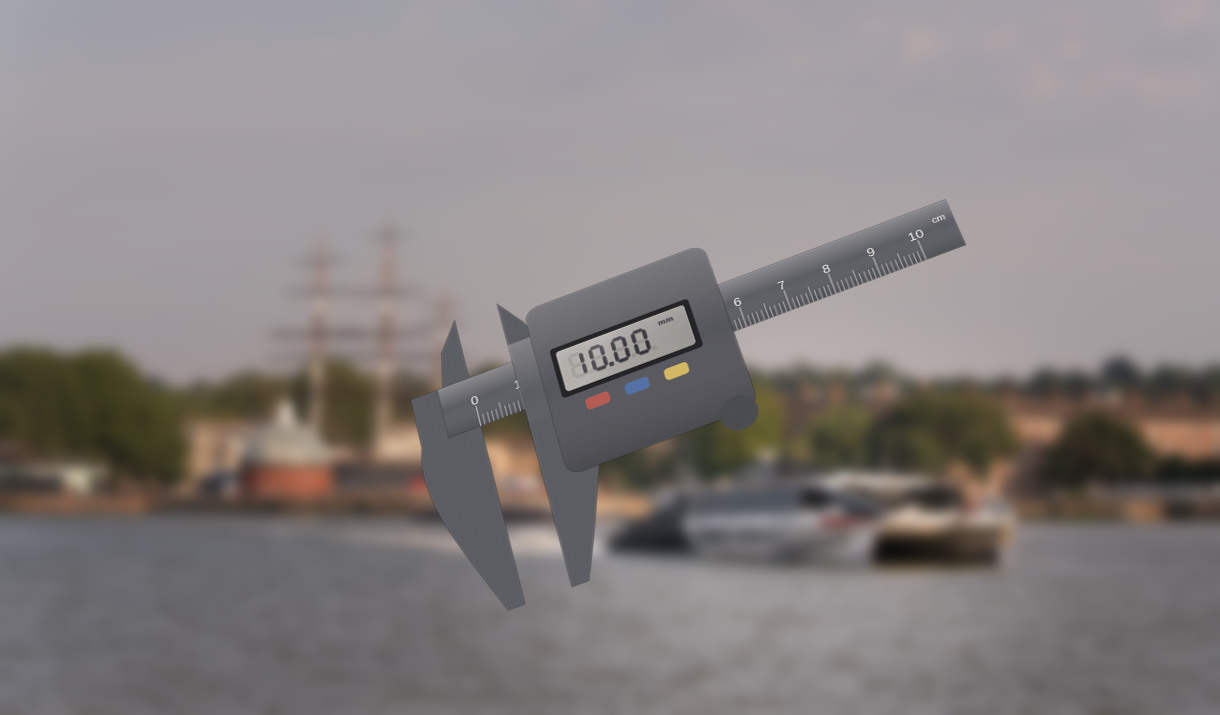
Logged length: 10.00 mm
